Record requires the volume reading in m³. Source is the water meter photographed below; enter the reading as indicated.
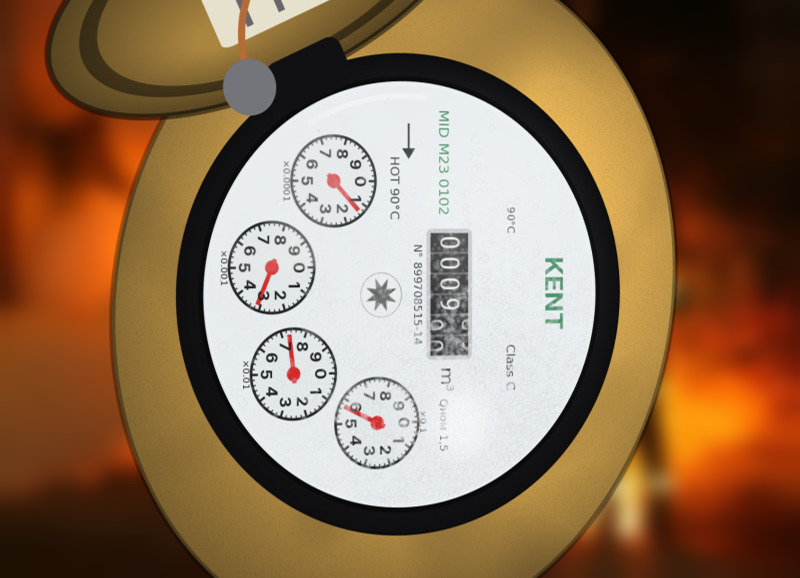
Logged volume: 989.5731 m³
